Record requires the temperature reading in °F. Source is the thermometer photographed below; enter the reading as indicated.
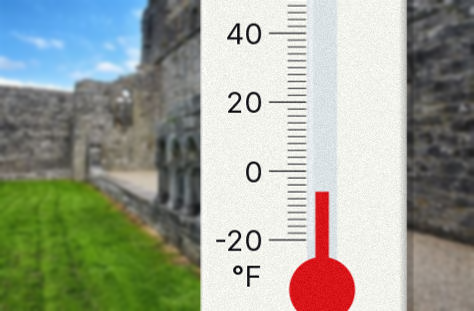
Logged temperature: -6 °F
